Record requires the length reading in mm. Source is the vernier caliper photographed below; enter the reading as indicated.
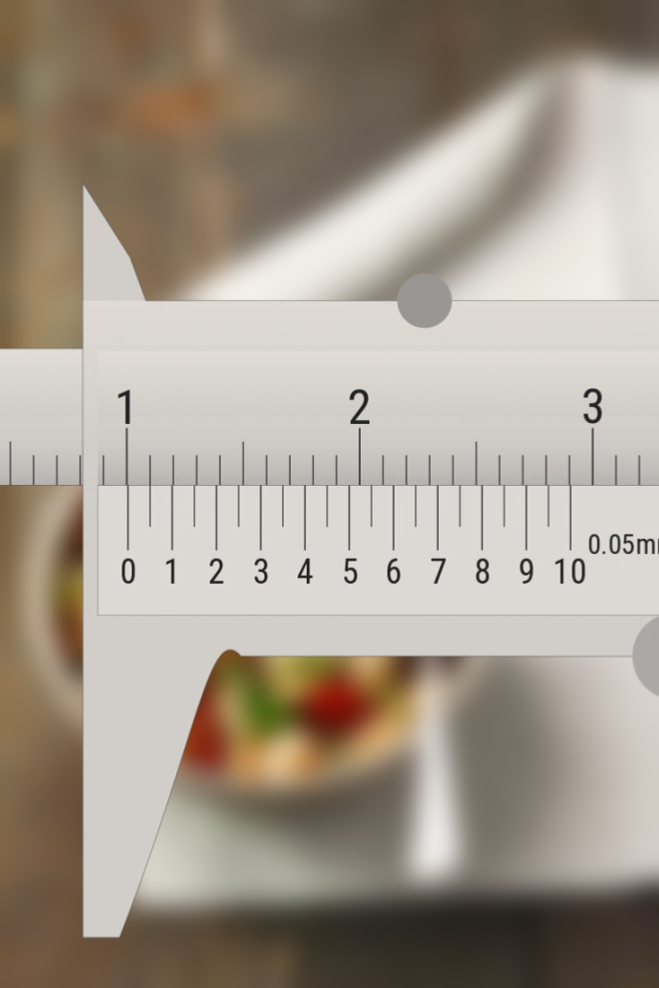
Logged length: 10.05 mm
